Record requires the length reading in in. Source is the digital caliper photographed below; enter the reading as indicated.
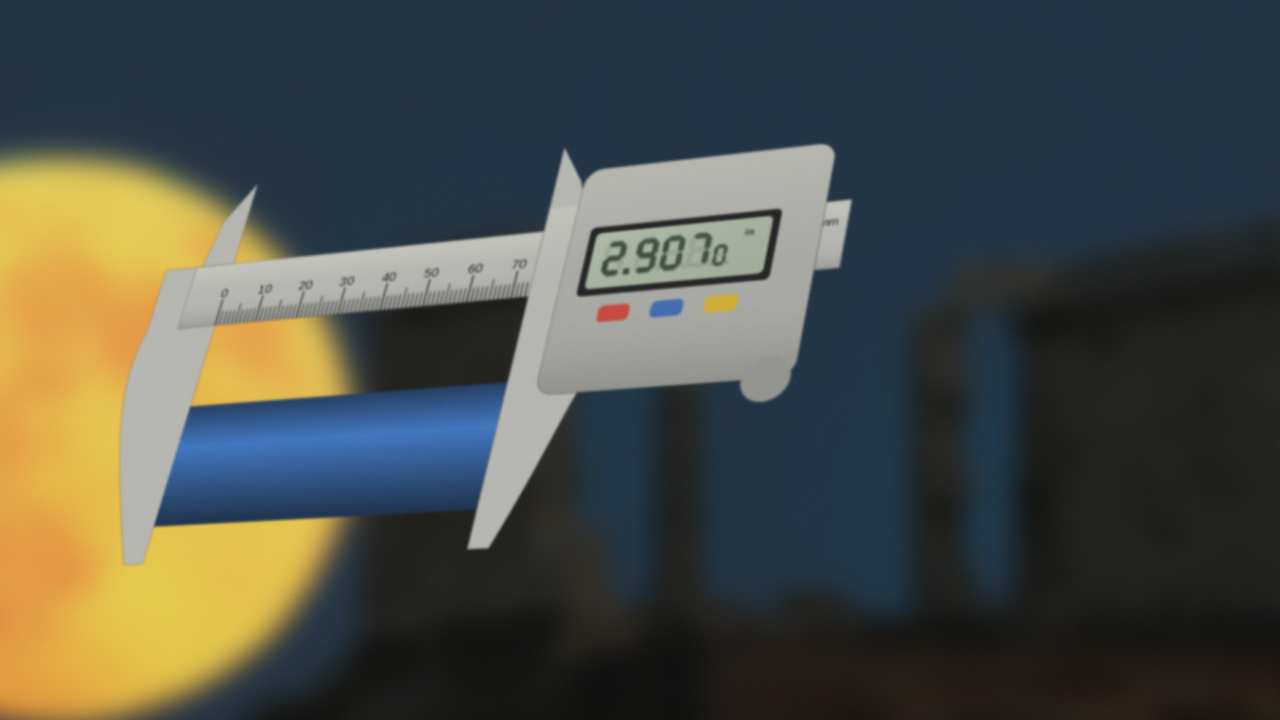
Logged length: 2.9070 in
